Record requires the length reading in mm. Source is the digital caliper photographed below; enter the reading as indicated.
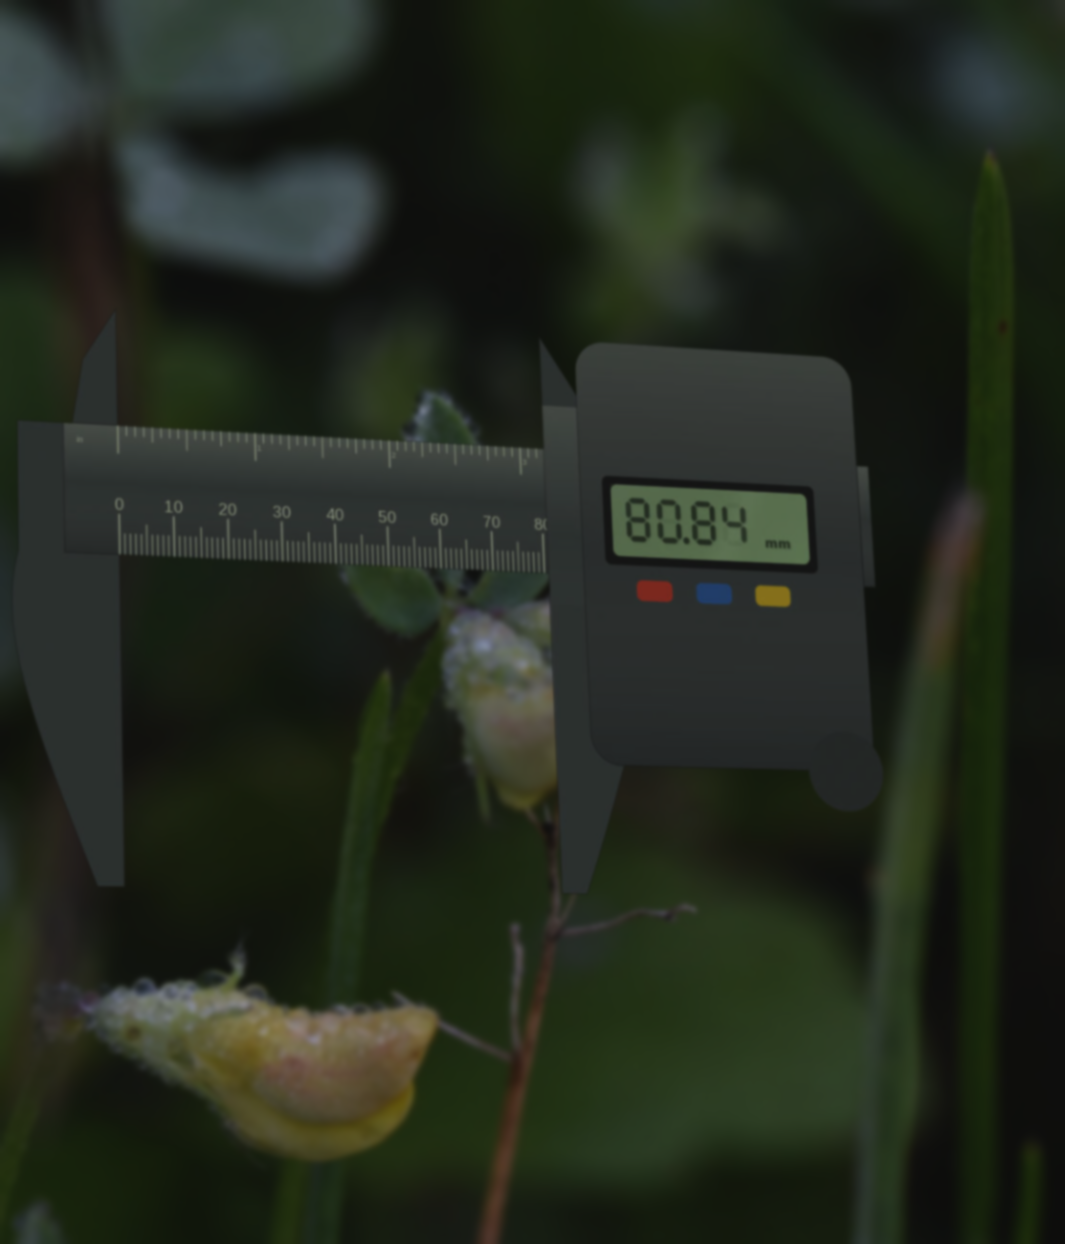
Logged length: 80.84 mm
